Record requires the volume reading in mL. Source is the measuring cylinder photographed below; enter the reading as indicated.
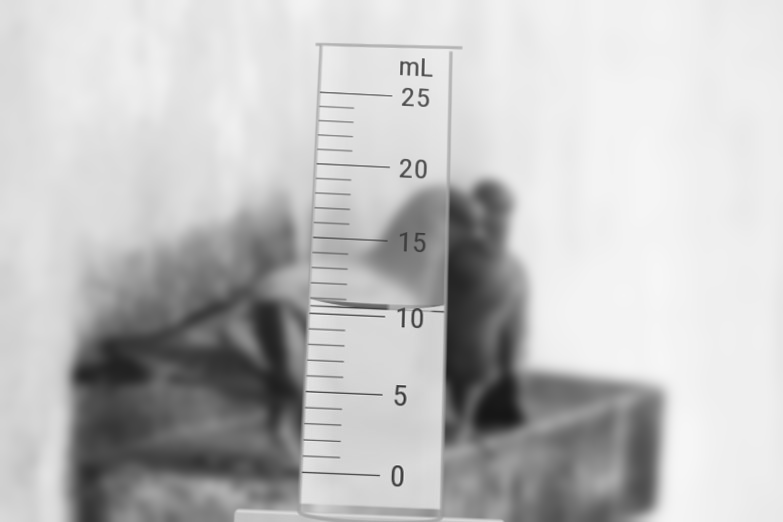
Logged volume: 10.5 mL
